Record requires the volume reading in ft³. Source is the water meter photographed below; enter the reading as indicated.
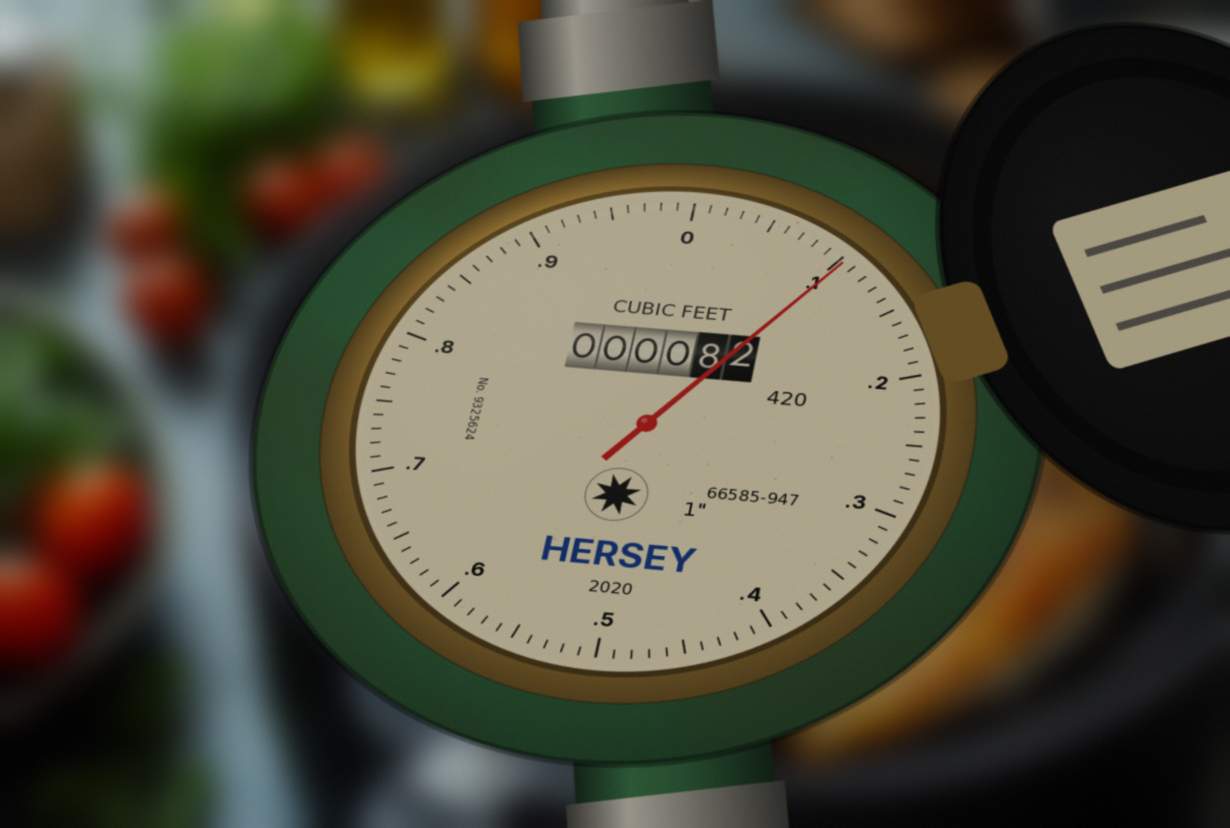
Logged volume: 82.10 ft³
